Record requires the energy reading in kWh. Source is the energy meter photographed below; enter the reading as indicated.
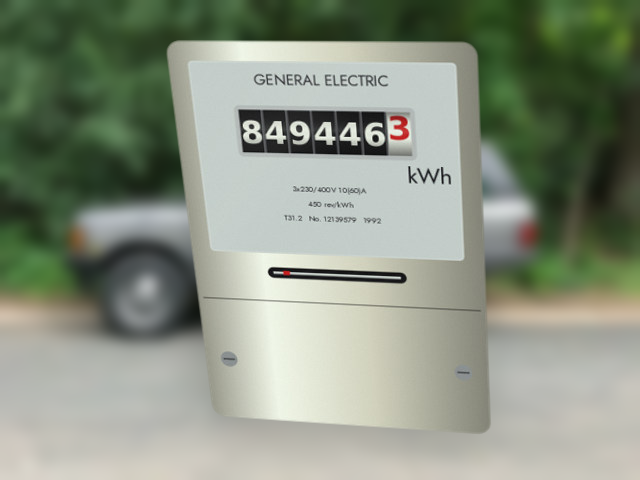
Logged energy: 849446.3 kWh
